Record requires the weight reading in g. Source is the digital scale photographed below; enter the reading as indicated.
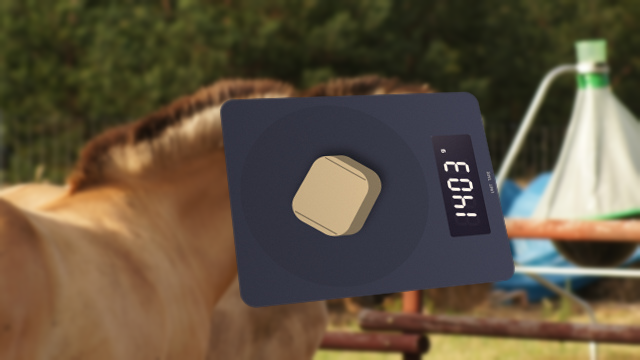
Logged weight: 1403 g
